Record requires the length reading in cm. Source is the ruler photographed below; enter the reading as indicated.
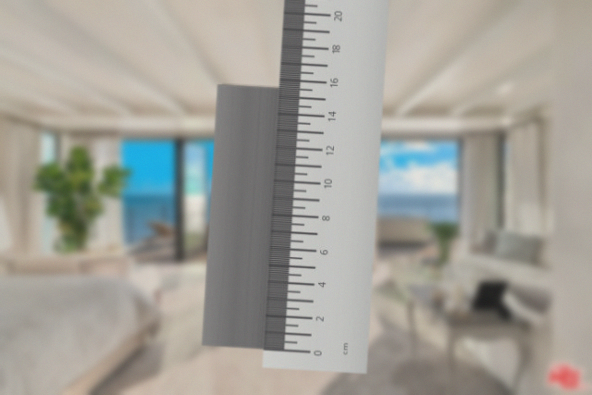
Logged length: 15.5 cm
